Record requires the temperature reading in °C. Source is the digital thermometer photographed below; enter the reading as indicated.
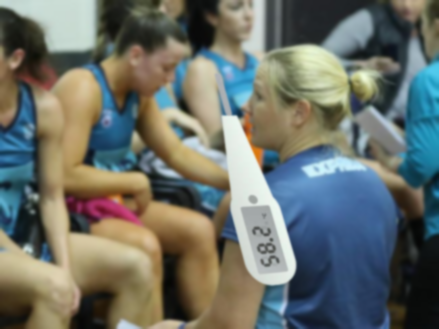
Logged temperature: 58.2 °C
